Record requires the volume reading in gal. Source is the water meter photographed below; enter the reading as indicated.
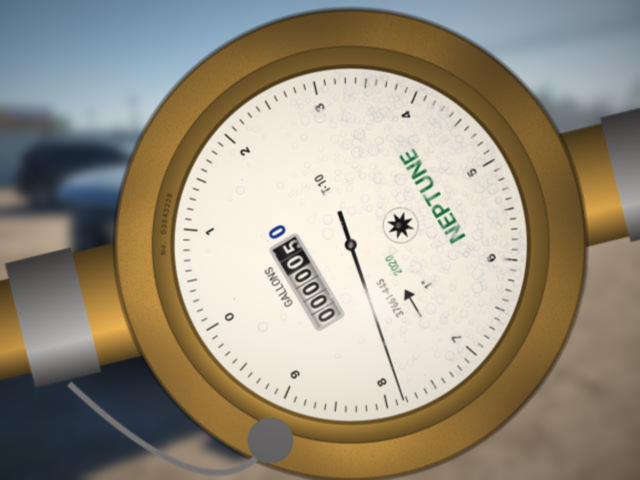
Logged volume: 47.8 gal
